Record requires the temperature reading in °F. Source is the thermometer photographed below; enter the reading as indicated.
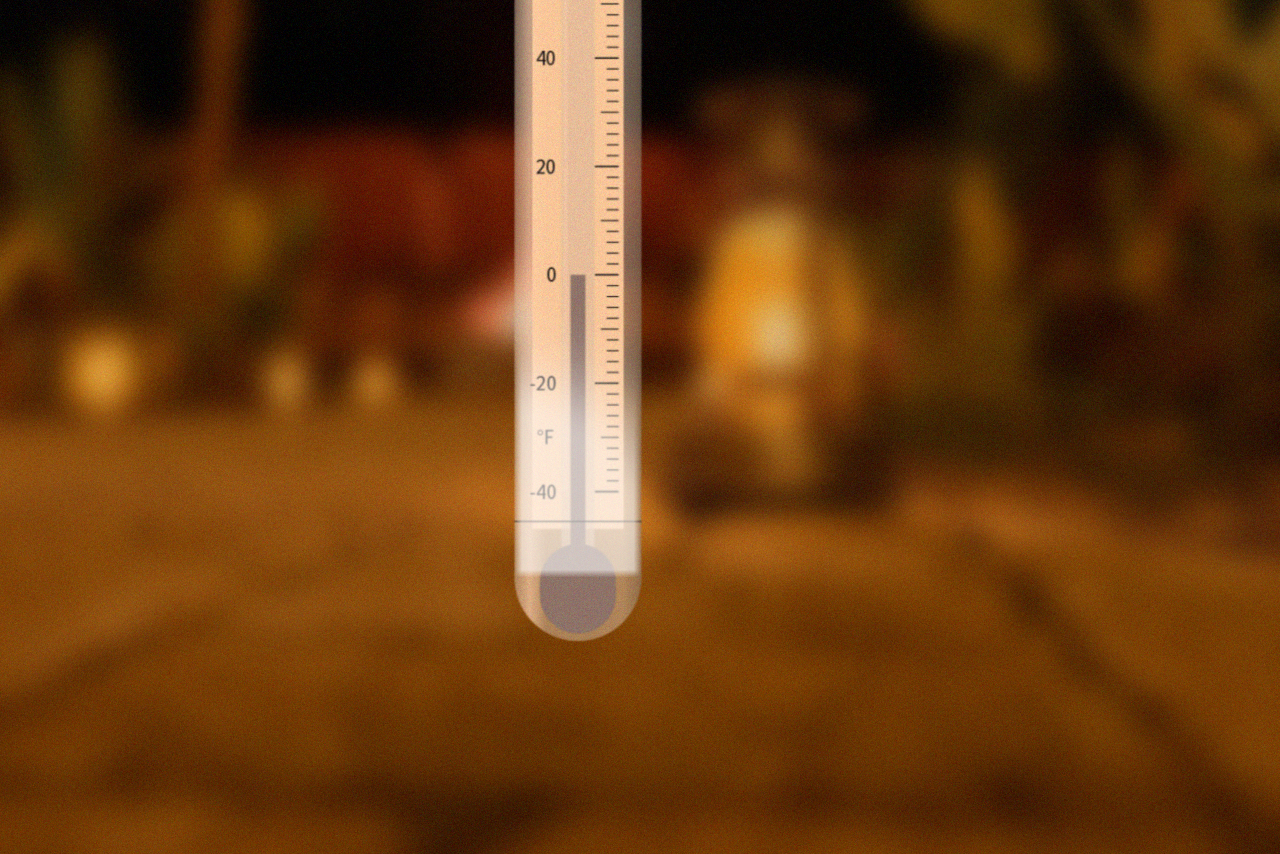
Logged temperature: 0 °F
